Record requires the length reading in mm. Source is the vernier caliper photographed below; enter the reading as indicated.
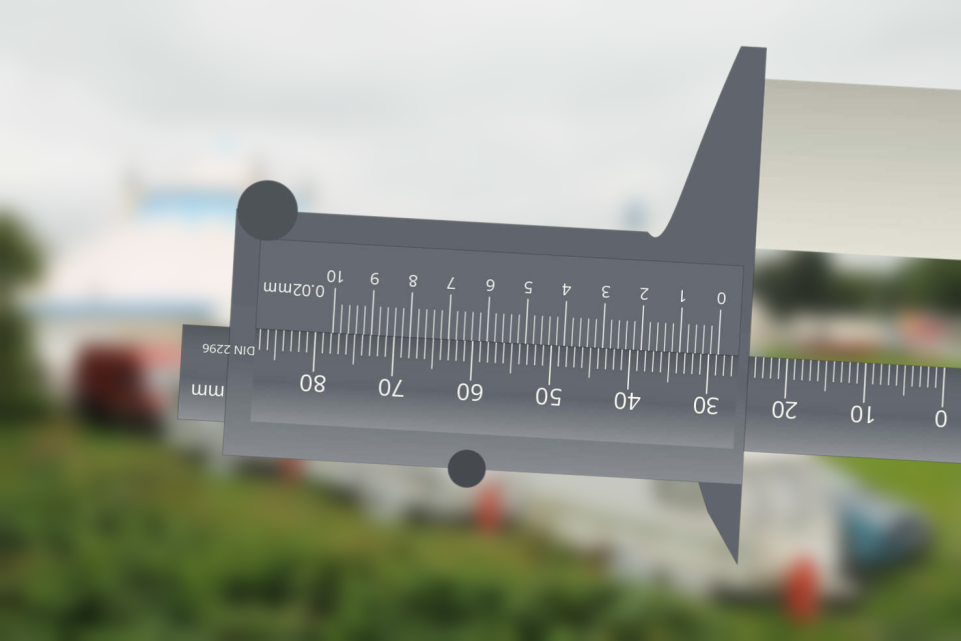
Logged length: 28.8 mm
